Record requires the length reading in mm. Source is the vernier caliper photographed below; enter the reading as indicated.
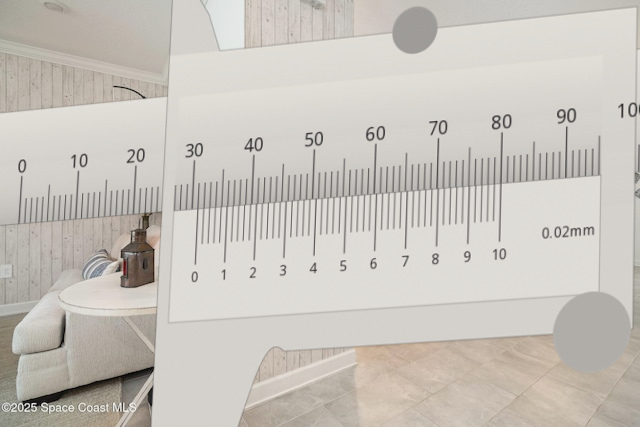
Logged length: 31.0 mm
